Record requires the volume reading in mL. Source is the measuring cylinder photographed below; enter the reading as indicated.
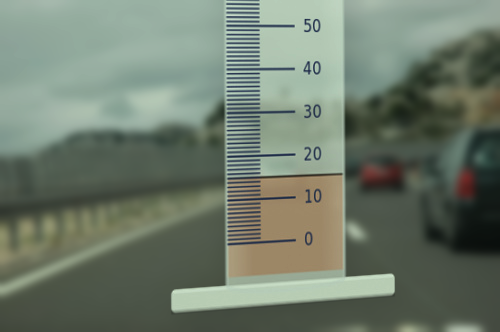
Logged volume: 15 mL
